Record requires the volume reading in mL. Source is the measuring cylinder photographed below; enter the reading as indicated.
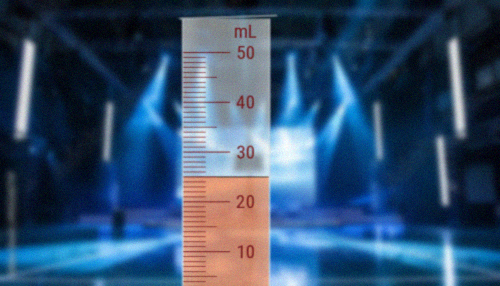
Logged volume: 25 mL
